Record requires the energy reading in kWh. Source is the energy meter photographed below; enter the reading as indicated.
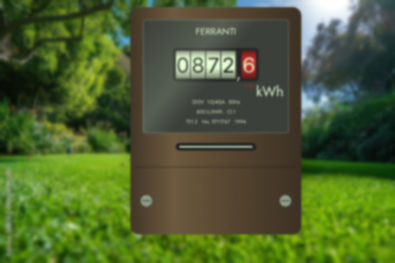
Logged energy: 872.6 kWh
